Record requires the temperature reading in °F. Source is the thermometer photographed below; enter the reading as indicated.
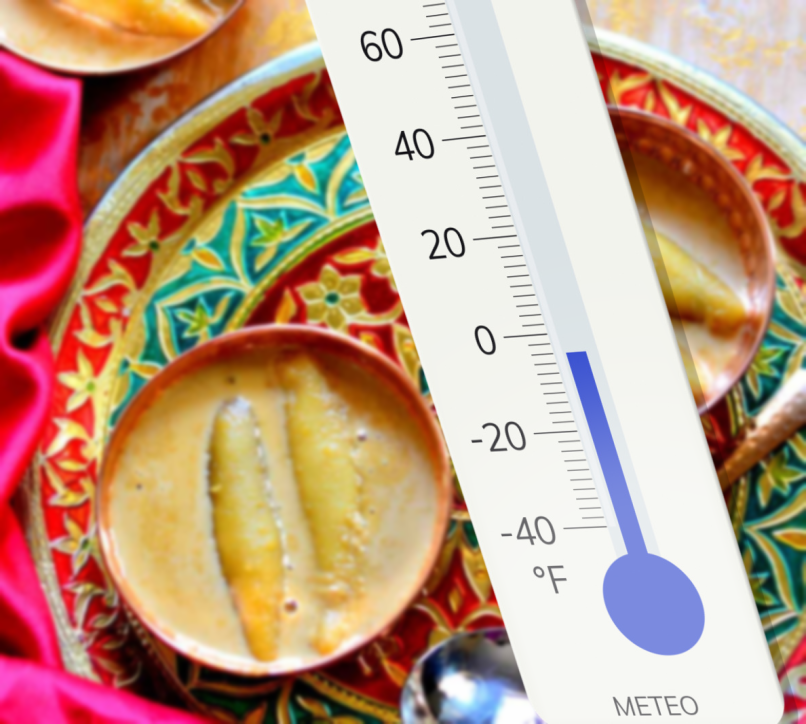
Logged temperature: -4 °F
